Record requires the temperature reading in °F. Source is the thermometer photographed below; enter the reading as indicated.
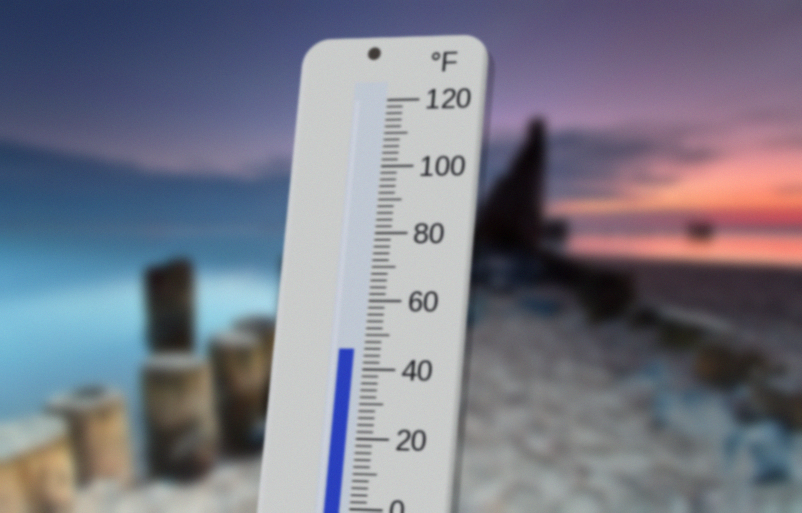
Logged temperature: 46 °F
